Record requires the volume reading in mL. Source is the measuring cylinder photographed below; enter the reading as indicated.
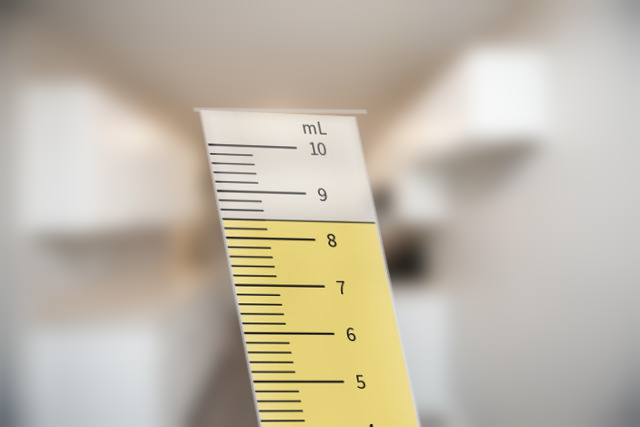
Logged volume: 8.4 mL
